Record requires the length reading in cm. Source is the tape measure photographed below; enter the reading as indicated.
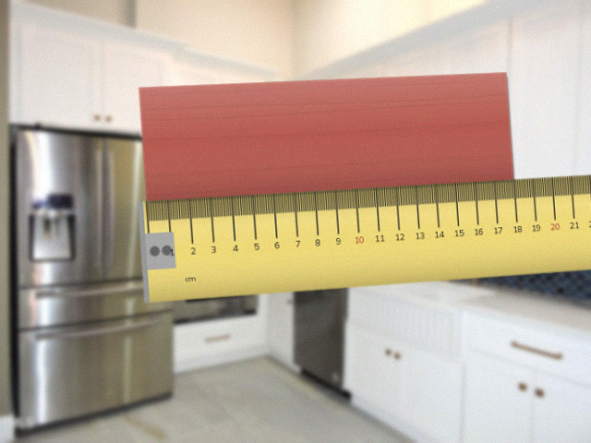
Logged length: 18 cm
